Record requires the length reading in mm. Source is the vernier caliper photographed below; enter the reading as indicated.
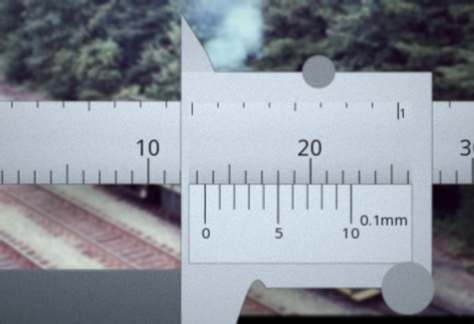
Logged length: 13.5 mm
